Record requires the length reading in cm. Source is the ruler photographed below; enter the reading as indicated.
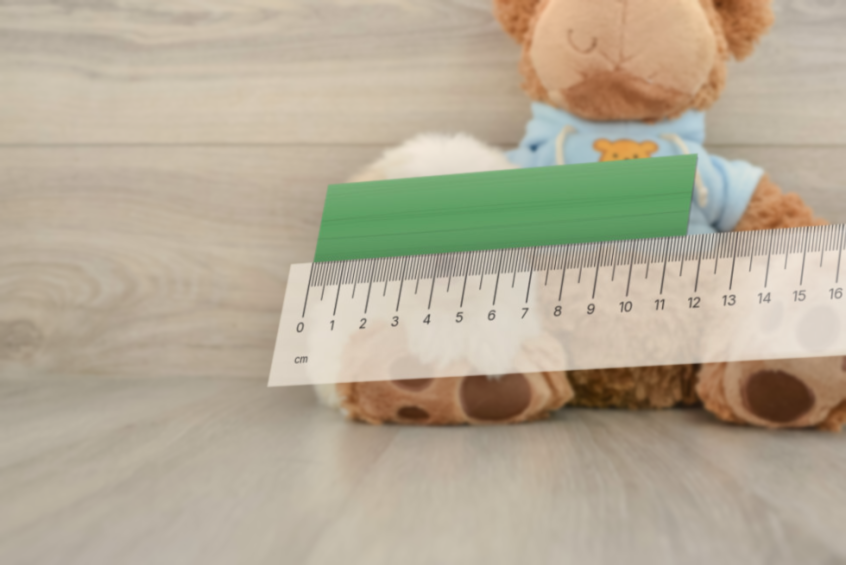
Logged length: 11.5 cm
